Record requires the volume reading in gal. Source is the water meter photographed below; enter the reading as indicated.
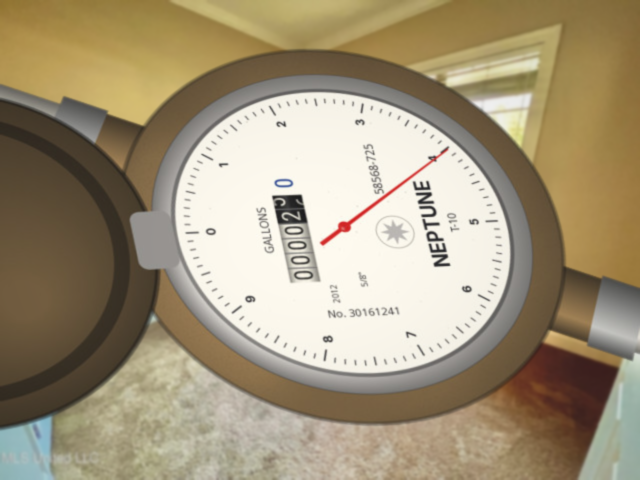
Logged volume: 254.0 gal
